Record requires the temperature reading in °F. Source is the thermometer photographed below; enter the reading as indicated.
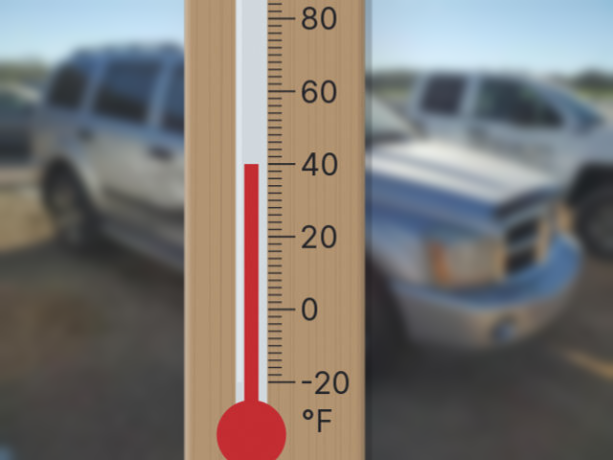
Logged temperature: 40 °F
